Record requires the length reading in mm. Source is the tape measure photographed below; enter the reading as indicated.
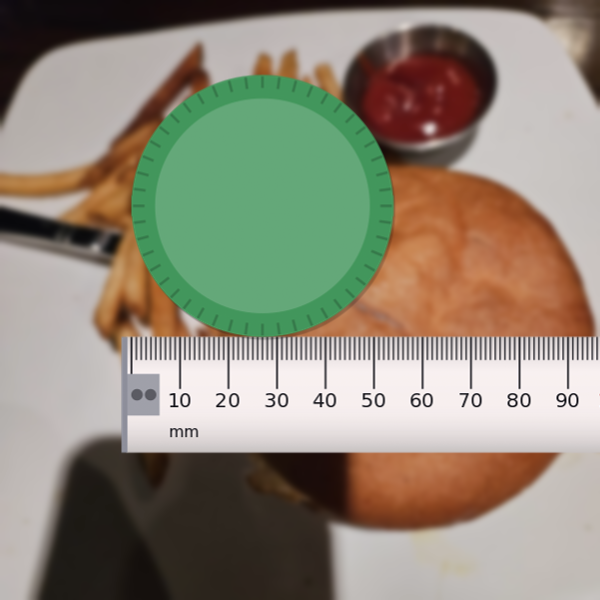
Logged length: 54 mm
